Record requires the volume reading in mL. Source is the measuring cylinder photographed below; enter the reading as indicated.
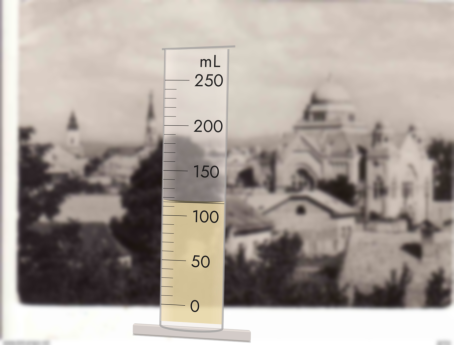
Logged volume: 115 mL
